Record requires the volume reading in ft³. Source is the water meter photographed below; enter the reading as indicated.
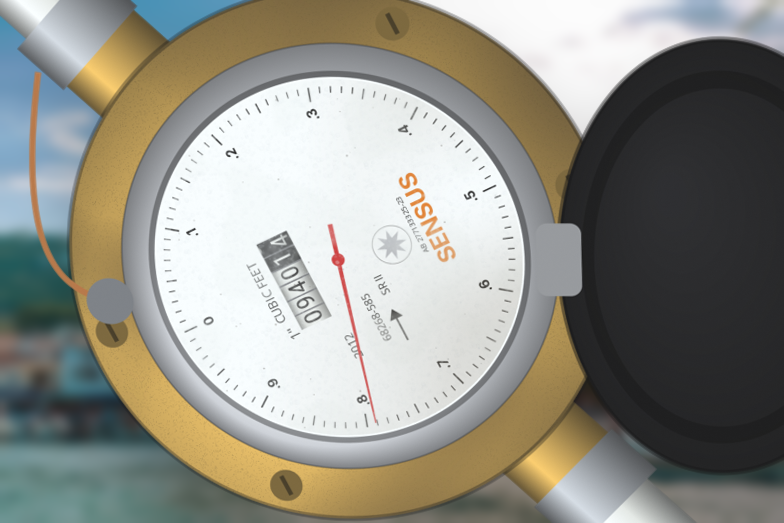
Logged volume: 94013.79 ft³
